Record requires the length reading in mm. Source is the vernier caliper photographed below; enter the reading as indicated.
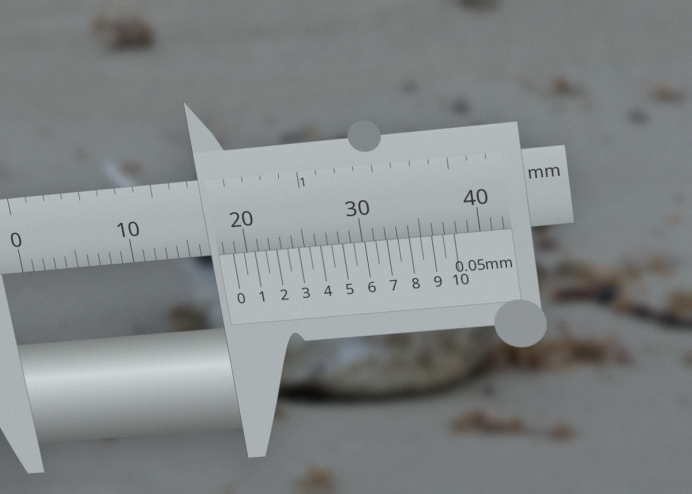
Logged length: 18.8 mm
